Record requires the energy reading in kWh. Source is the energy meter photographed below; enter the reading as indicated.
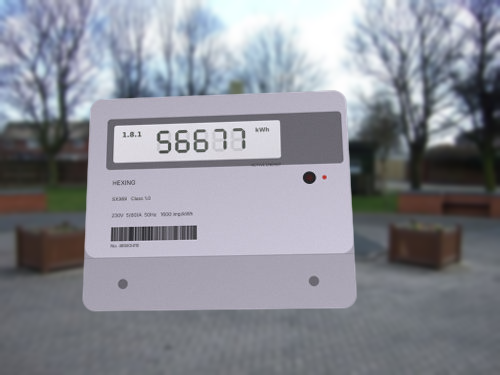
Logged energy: 56677 kWh
